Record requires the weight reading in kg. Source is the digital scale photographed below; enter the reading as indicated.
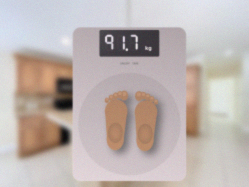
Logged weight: 91.7 kg
